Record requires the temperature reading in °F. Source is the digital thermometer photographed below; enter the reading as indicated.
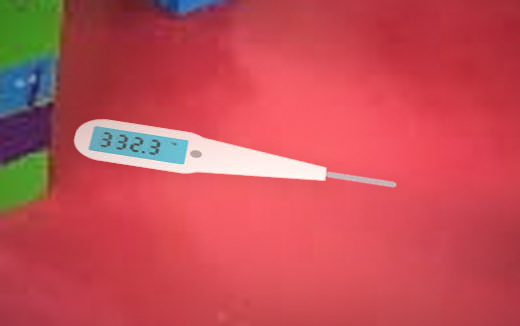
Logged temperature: 332.3 °F
